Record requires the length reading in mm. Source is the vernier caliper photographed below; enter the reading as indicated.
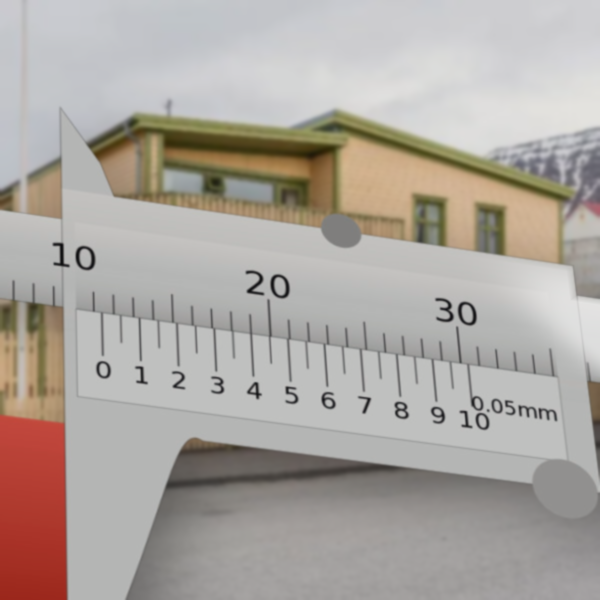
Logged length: 11.4 mm
